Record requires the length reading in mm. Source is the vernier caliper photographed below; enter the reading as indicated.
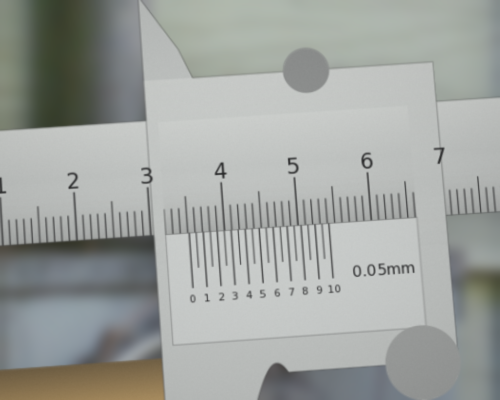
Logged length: 35.2 mm
